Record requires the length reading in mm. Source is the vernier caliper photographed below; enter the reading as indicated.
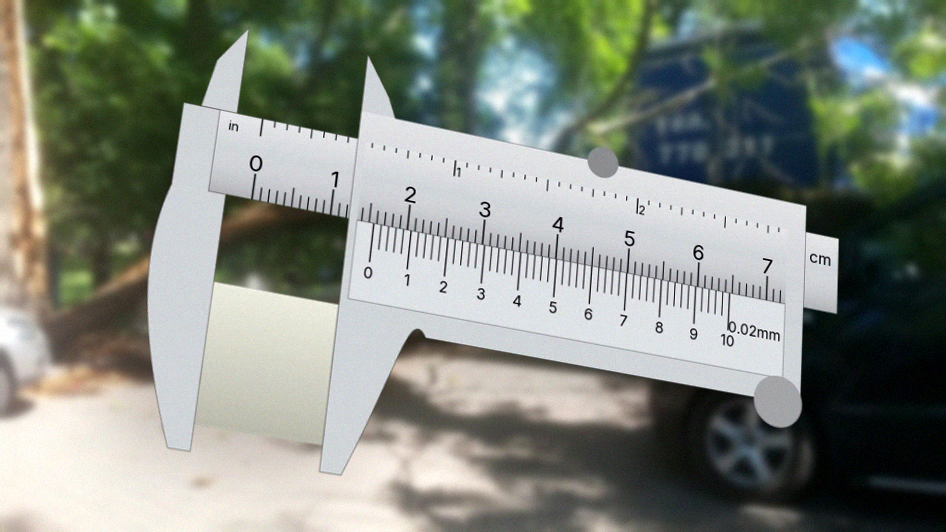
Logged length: 15.6 mm
